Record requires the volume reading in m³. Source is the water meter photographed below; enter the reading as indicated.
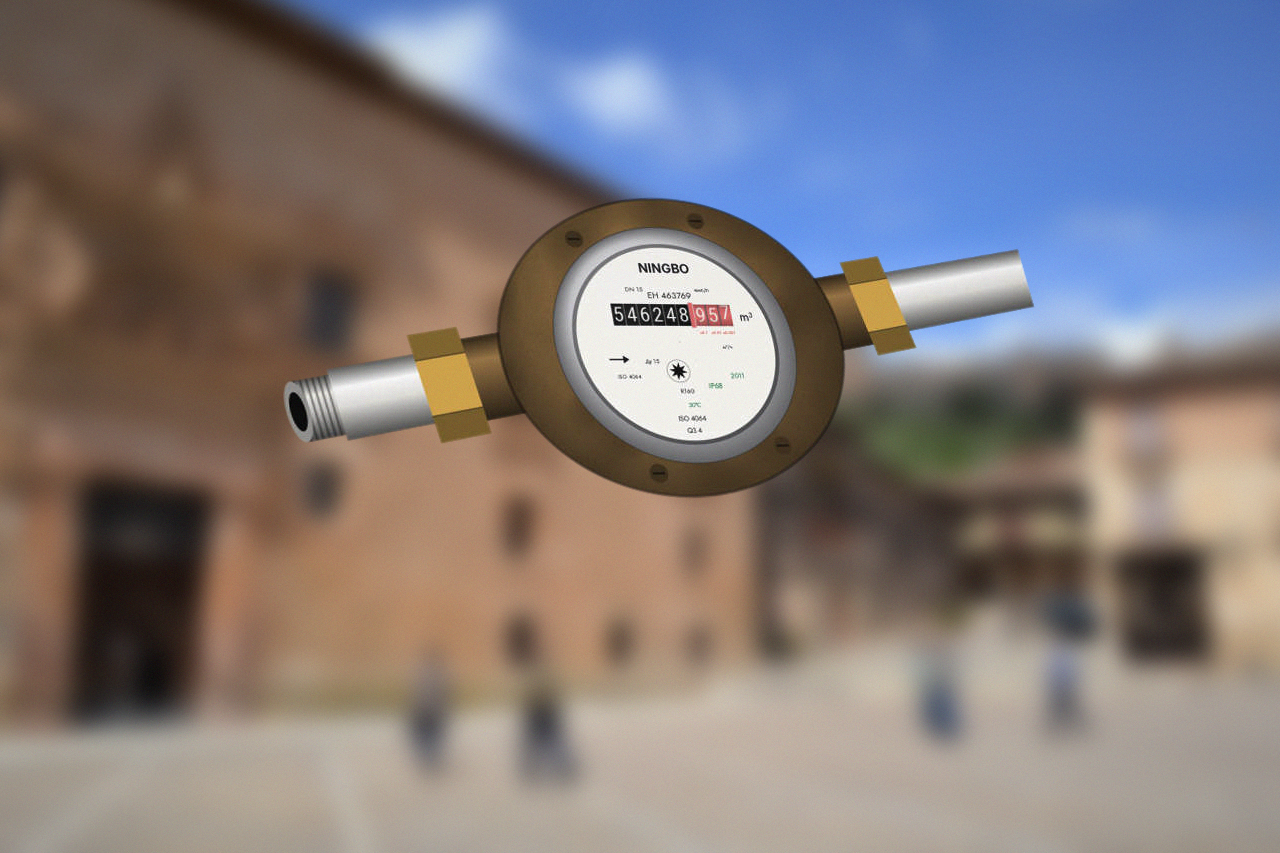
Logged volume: 546248.957 m³
